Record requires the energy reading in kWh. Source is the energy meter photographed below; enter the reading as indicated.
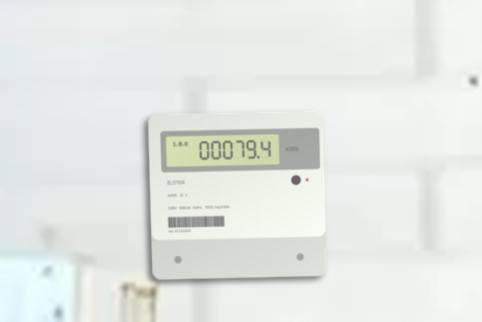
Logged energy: 79.4 kWh
